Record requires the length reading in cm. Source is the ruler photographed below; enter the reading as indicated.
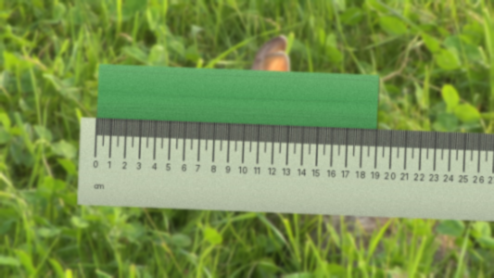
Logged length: 19 cm
